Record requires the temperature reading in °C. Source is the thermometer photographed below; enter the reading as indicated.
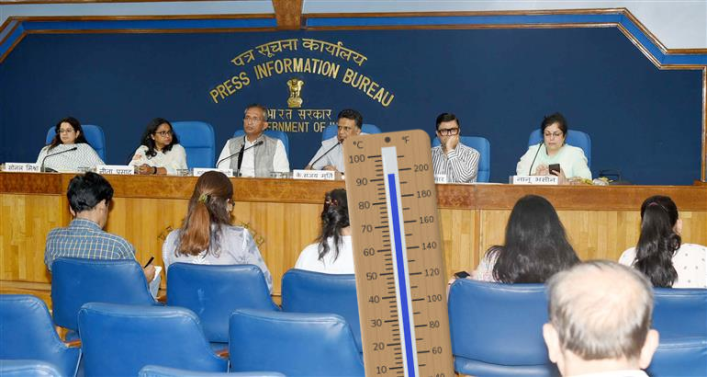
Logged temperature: 92 °C
